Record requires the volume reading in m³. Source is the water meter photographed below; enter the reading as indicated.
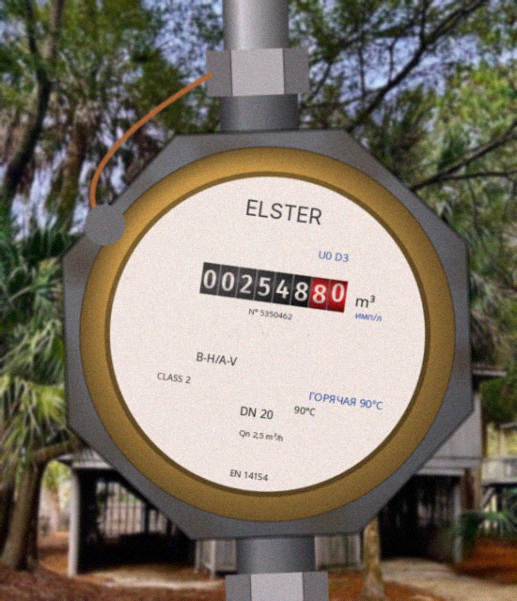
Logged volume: 2548.80 m³
